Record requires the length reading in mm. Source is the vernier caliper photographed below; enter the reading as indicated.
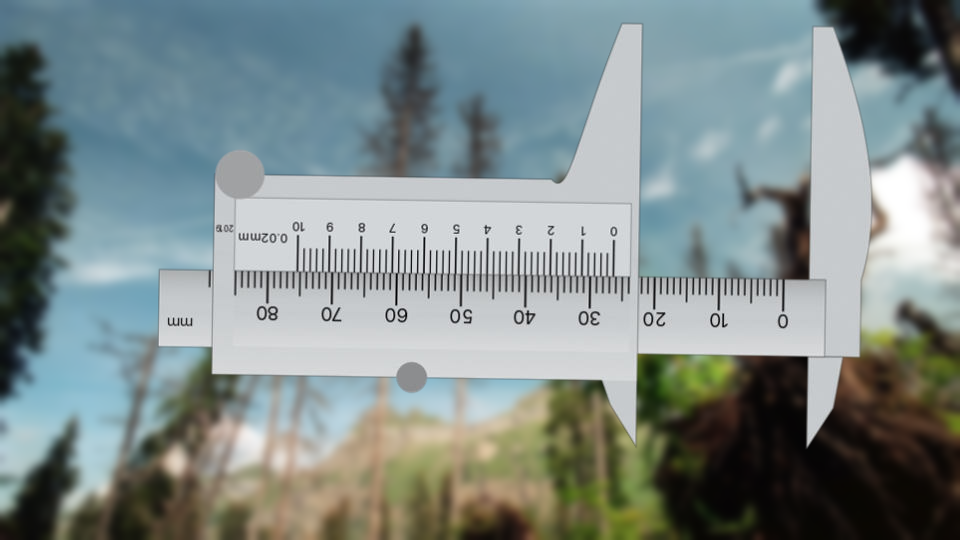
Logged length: 26.4 mm
